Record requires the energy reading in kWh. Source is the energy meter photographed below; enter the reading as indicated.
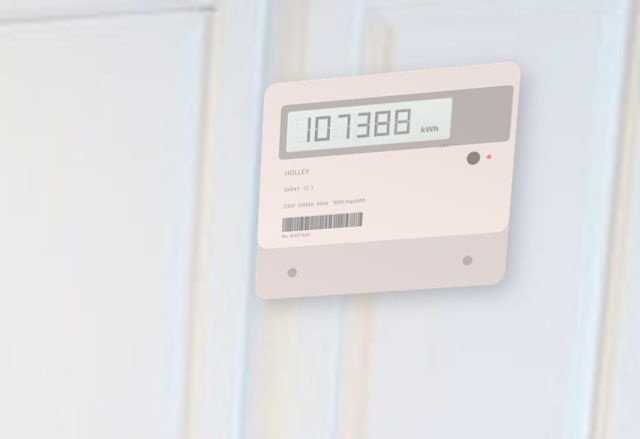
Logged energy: 107388 kWh
